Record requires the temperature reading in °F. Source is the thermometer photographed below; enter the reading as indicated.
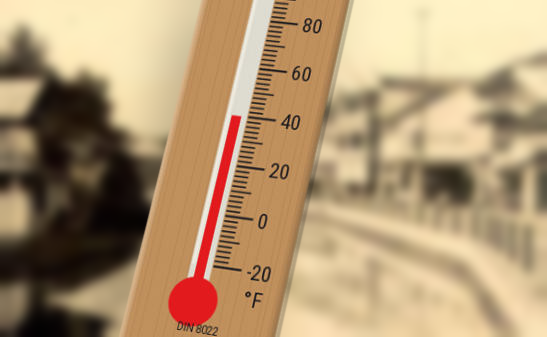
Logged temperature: 40 °F
